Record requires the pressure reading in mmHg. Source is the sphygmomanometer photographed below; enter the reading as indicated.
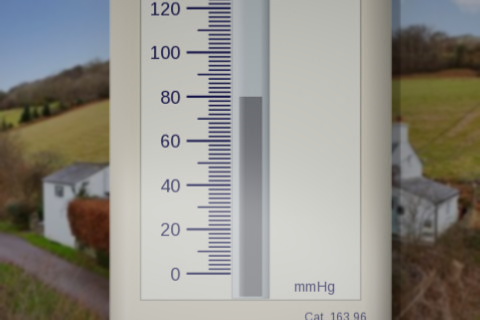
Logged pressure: 80 mmHg
